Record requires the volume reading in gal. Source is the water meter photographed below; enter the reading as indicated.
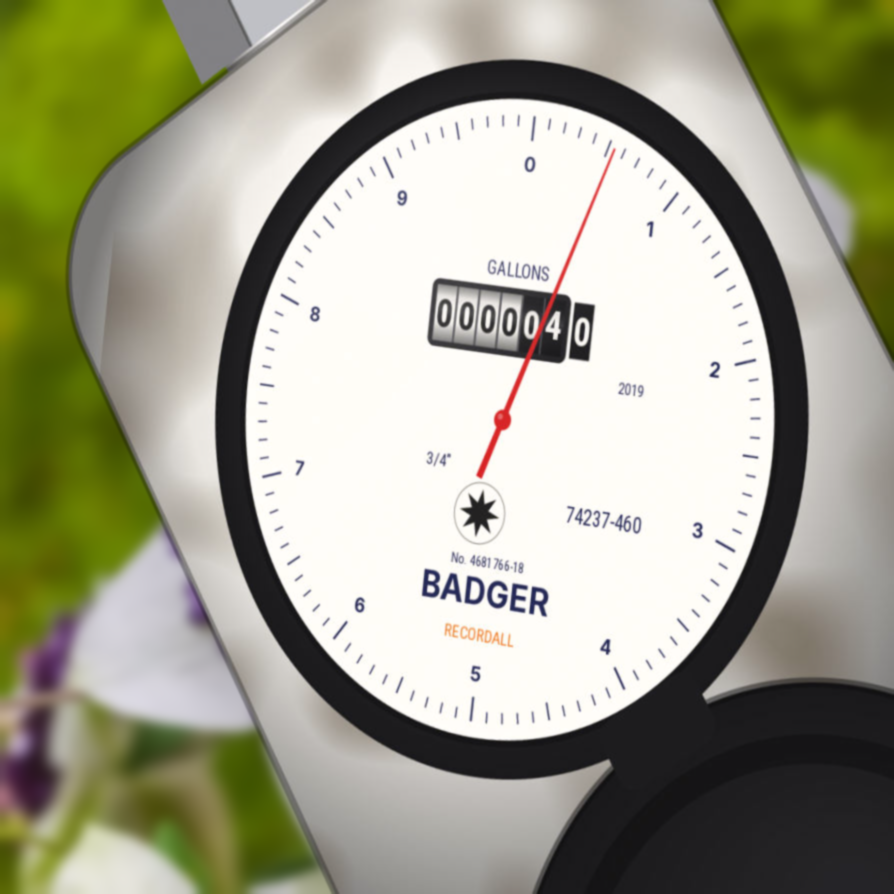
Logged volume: 40.5 gal
